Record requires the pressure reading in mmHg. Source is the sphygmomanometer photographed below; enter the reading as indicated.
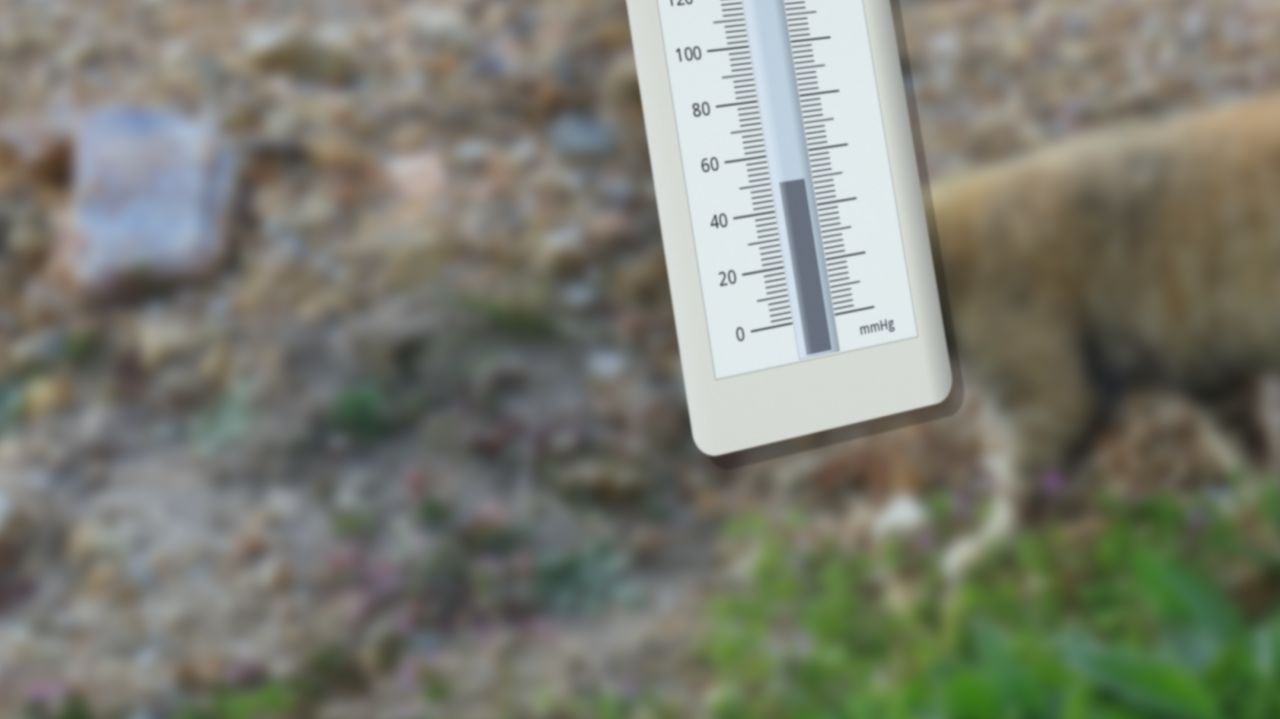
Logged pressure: 50 mmHg
